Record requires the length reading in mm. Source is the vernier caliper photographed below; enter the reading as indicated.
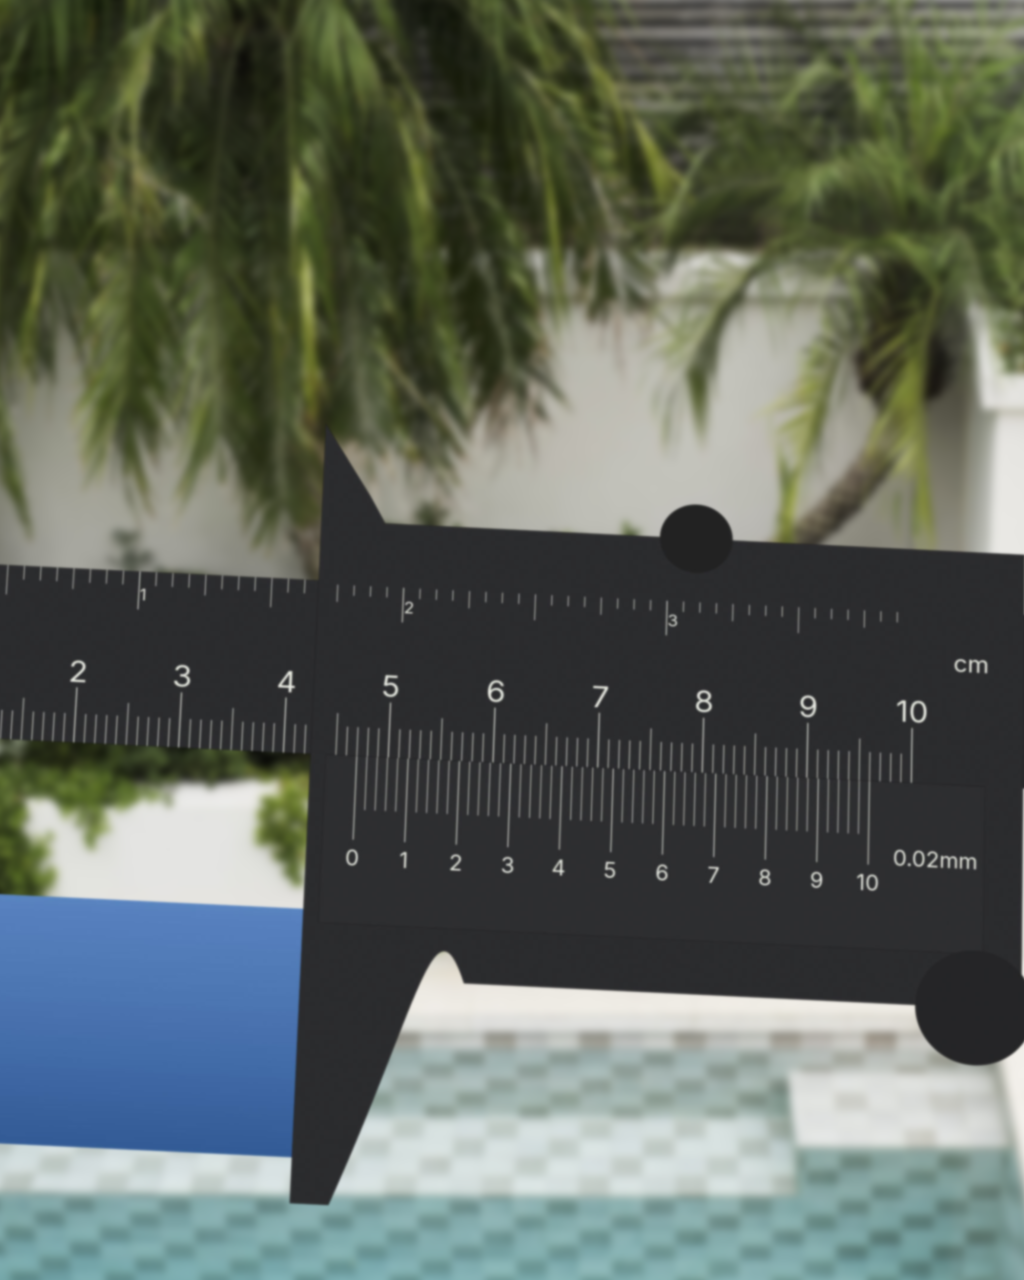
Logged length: 47.0 mm
